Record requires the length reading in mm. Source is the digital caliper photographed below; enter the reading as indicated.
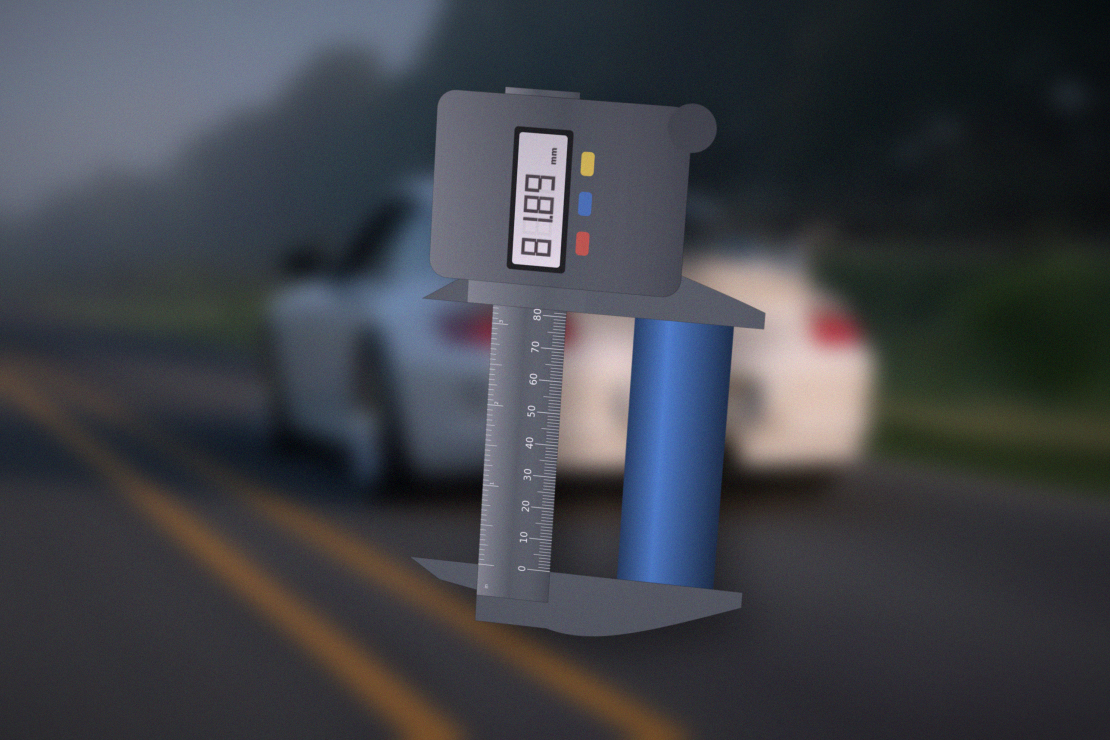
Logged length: 81.89 mm
